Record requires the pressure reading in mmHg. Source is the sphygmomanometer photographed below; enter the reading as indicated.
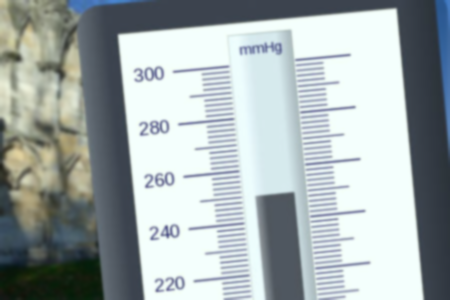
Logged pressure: 250 mmHg
